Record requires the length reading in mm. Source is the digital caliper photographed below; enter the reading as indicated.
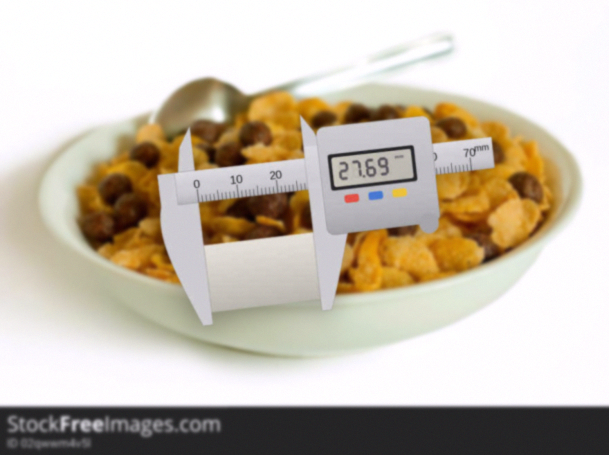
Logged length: 27.69 mm
